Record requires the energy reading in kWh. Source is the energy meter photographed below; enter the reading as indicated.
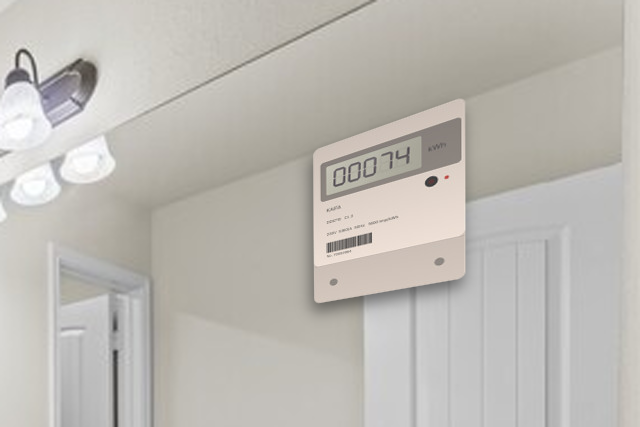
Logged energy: 74 kWh
